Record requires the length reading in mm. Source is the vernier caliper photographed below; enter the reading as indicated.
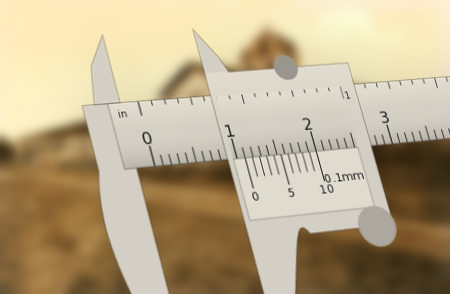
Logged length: 11.0 mm
